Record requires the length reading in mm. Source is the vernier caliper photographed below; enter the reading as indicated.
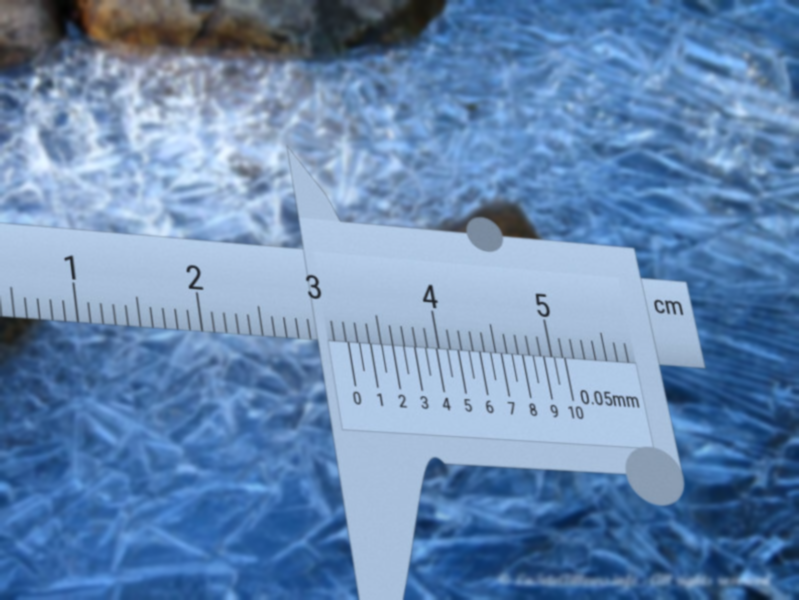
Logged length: 32.2 mm
